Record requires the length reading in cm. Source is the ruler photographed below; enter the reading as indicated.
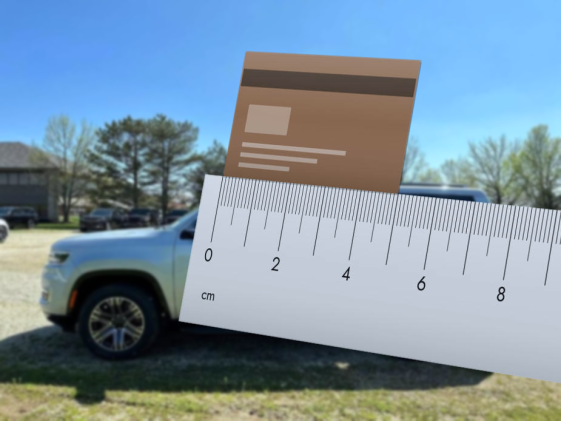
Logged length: 5 cm
